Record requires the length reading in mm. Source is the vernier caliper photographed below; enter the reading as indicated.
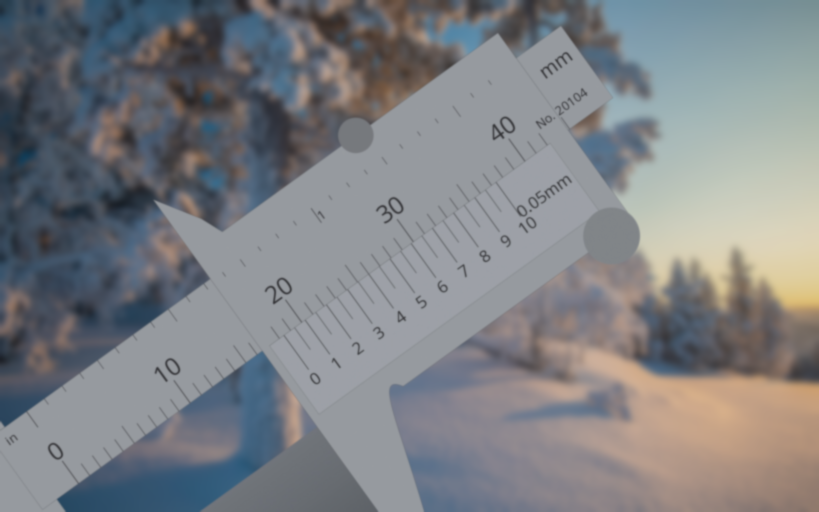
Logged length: 18.4 mm
